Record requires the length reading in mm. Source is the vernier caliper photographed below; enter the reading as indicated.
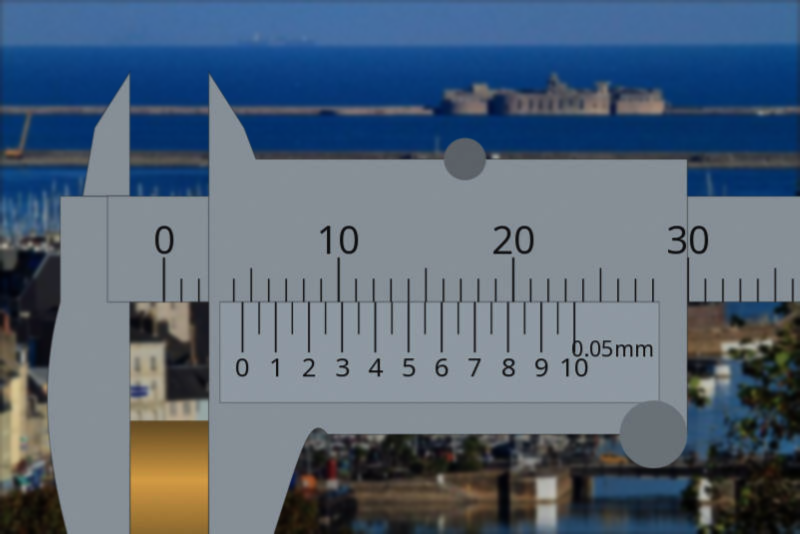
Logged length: 4.5 mm
